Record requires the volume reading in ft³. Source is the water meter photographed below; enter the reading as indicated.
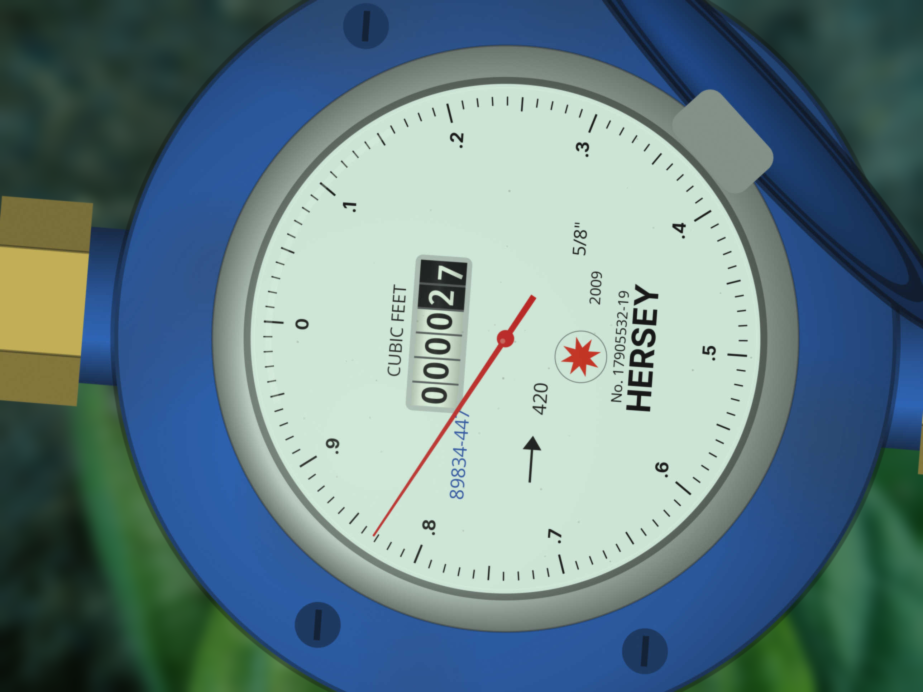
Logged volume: 26.83 ft³
